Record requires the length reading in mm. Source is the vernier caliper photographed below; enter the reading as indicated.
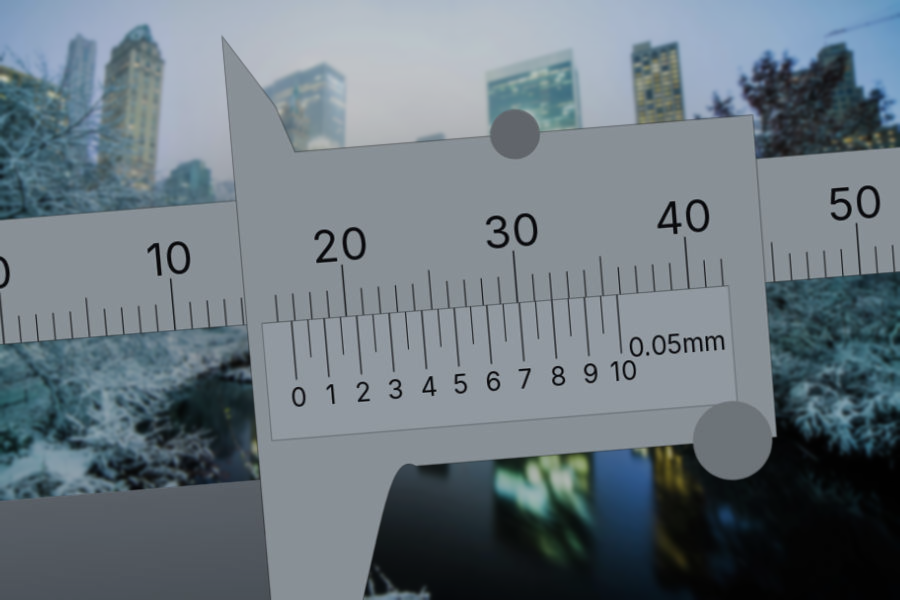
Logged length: 16.8 mm
